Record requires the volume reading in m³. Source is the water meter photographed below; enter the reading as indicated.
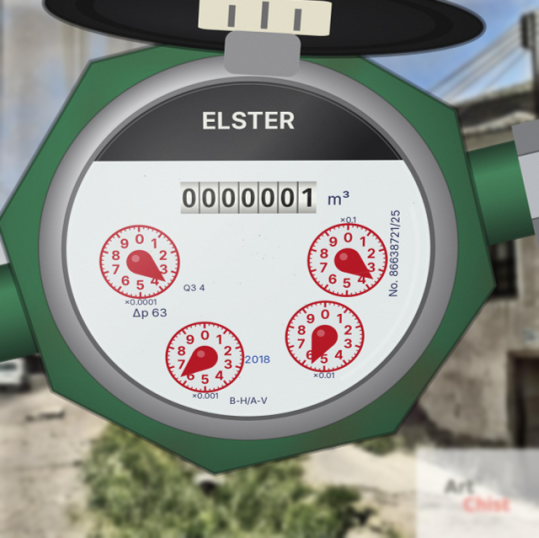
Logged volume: 1.3563 m³
